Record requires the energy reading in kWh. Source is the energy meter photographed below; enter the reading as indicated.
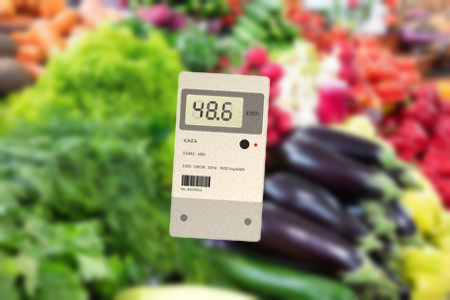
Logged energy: 48.6 kWh
